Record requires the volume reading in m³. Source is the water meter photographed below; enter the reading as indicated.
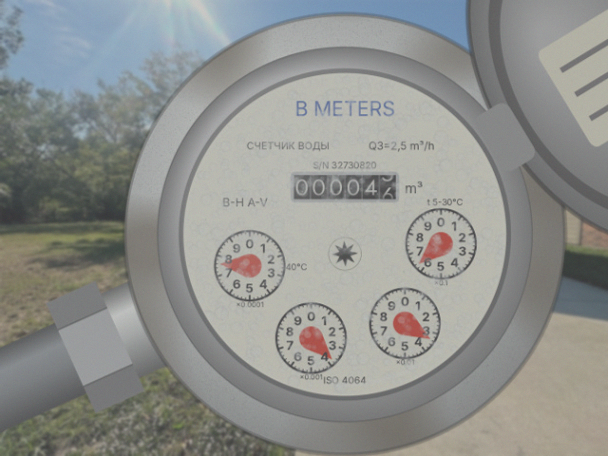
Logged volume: 45.6337 m³
